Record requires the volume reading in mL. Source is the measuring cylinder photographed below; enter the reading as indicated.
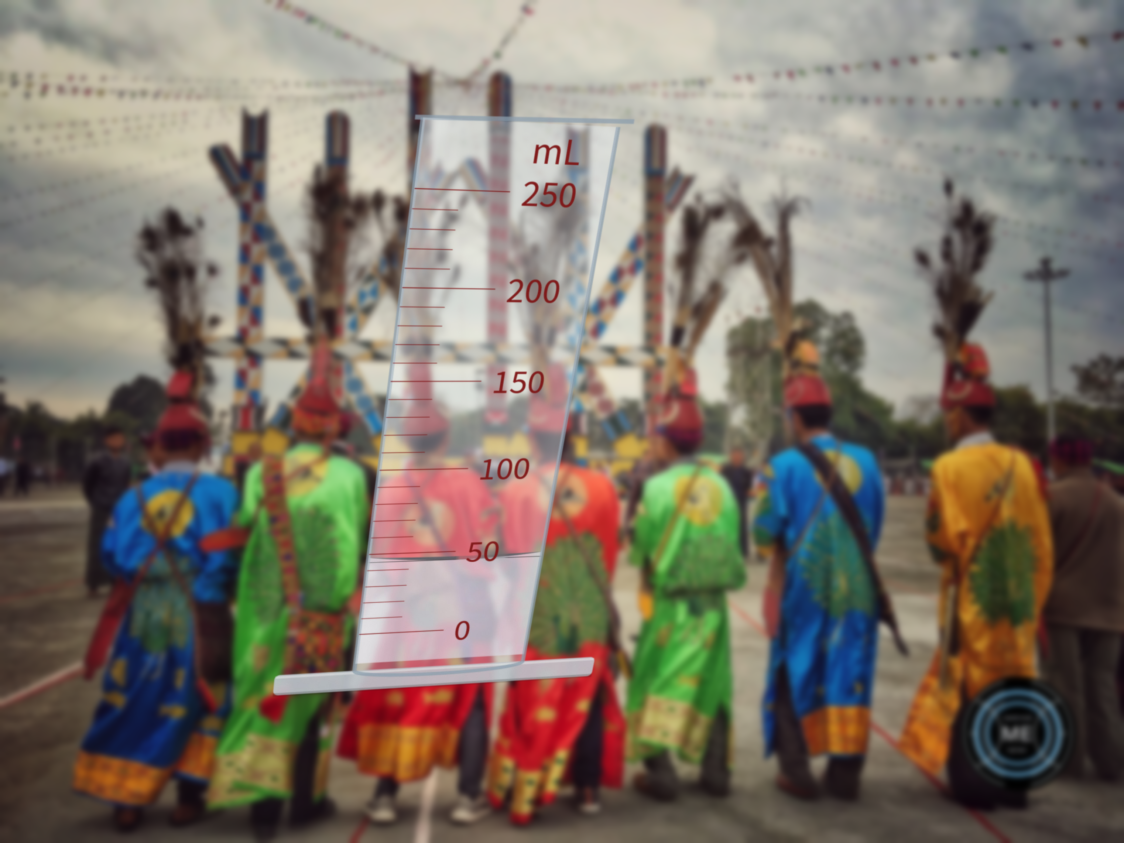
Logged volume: 45 mL
